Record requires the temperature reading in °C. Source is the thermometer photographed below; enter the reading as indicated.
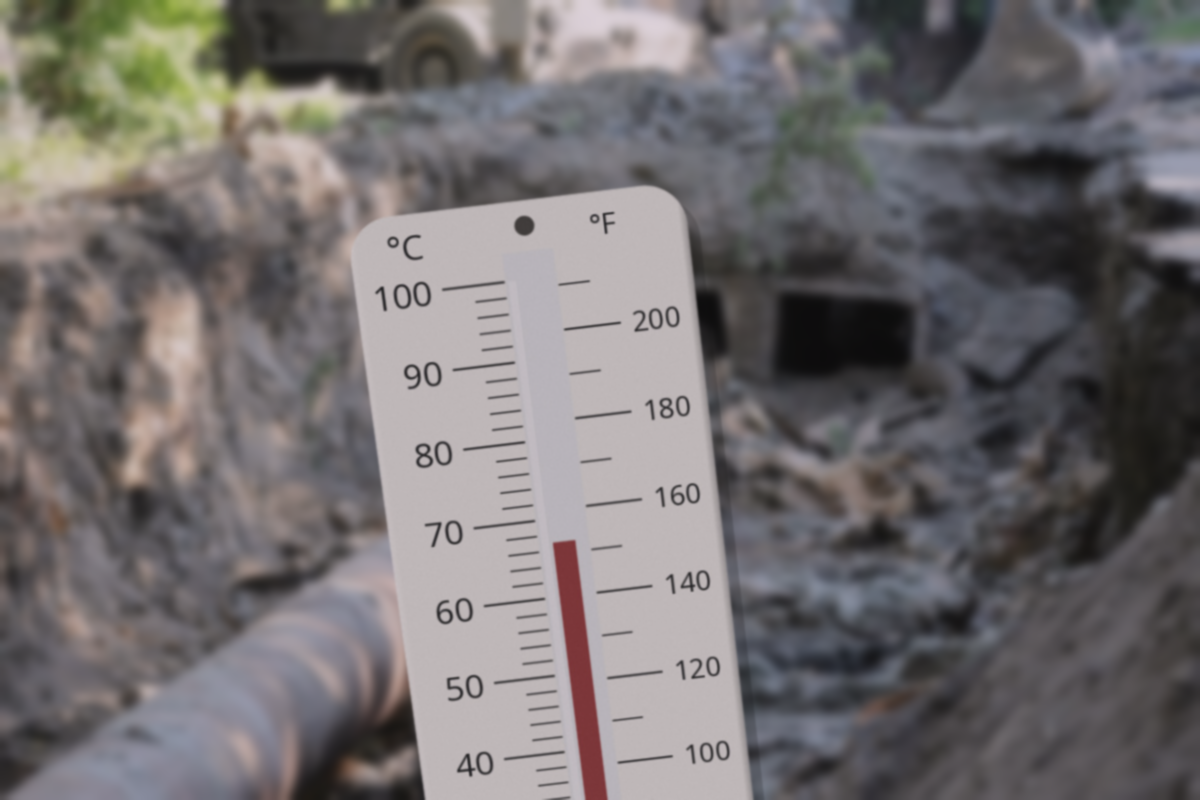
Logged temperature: 67 °C
